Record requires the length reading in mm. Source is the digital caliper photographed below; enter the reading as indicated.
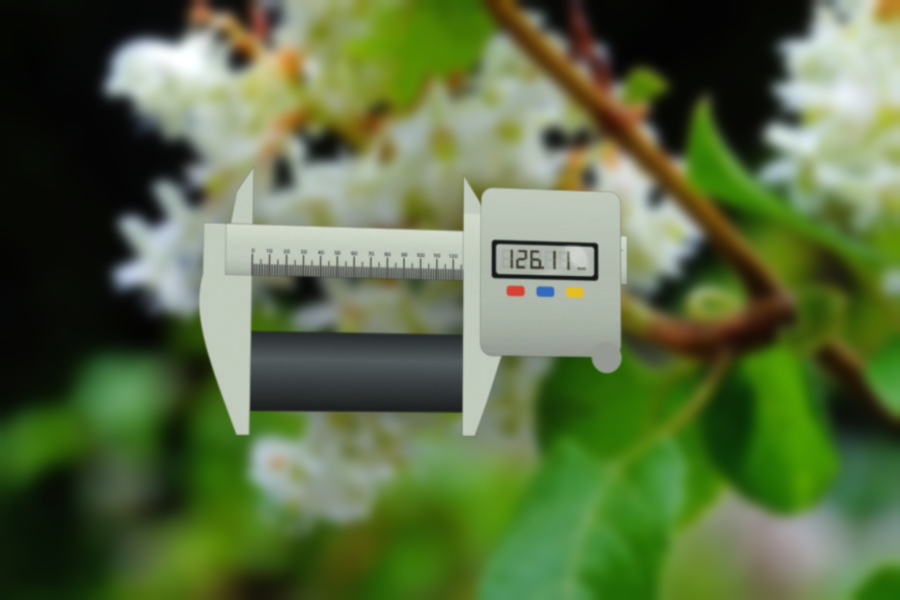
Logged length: 126.11 mm
